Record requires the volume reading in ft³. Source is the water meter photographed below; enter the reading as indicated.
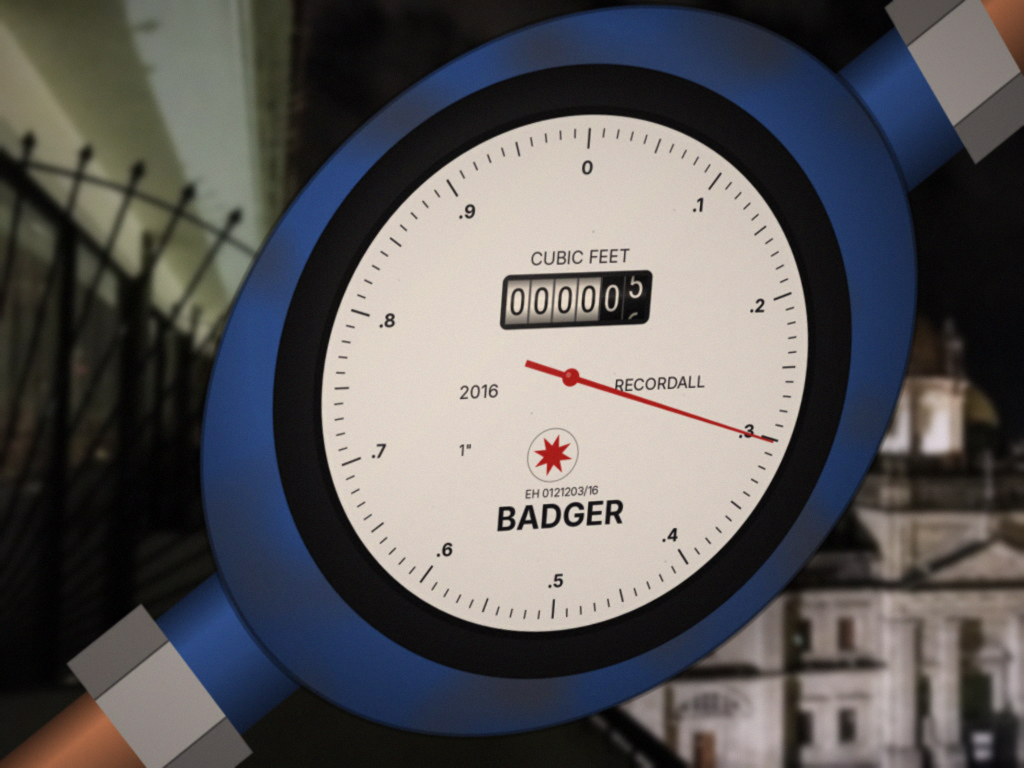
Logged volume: 5.30 ft³
